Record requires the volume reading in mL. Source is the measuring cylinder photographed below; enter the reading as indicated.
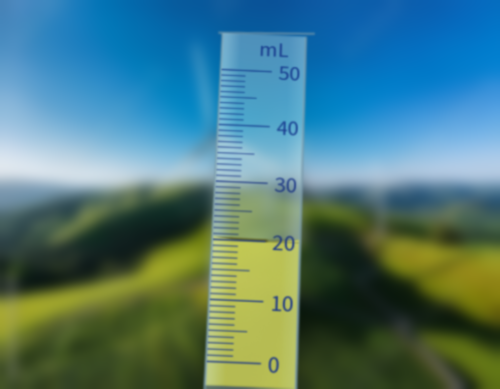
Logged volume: 20 mL
